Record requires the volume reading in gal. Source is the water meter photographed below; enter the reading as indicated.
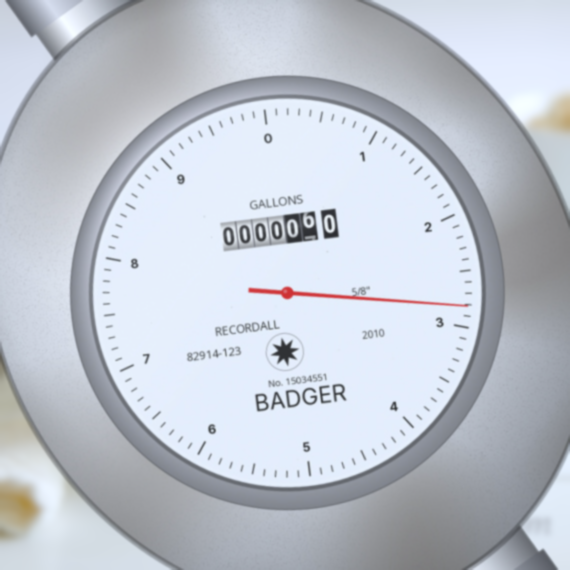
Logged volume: 62.8 gal
